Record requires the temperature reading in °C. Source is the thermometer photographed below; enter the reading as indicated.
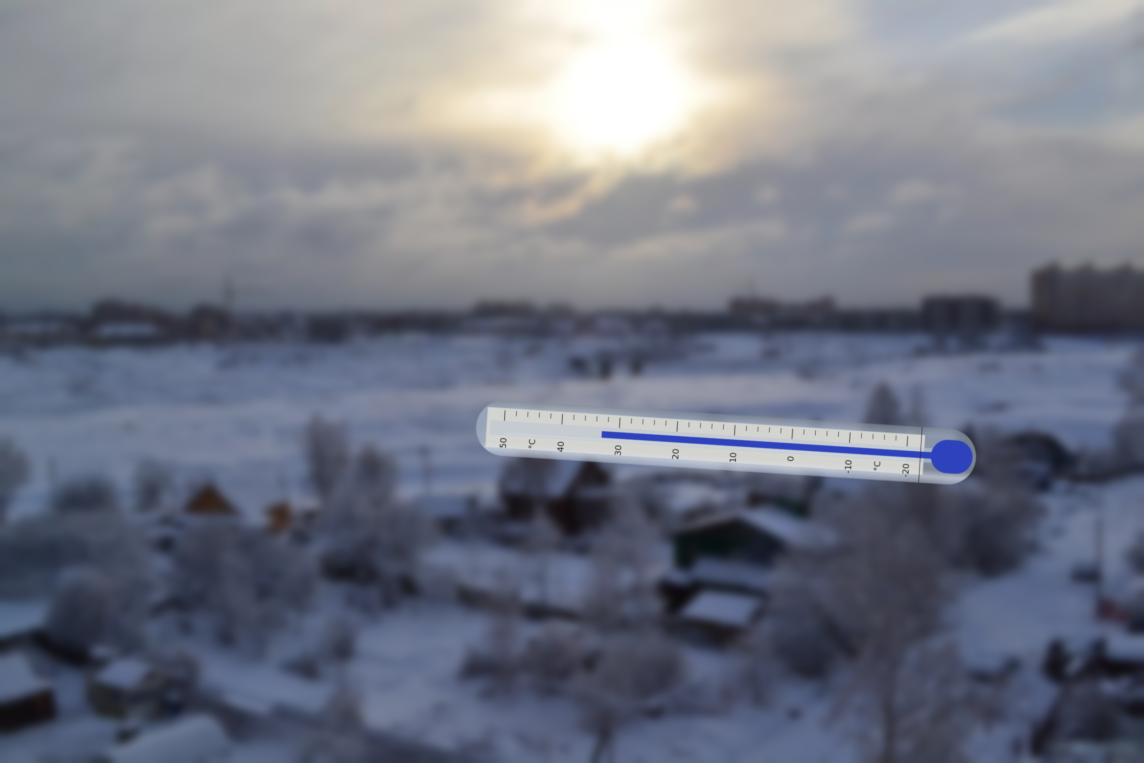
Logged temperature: 33 °C
